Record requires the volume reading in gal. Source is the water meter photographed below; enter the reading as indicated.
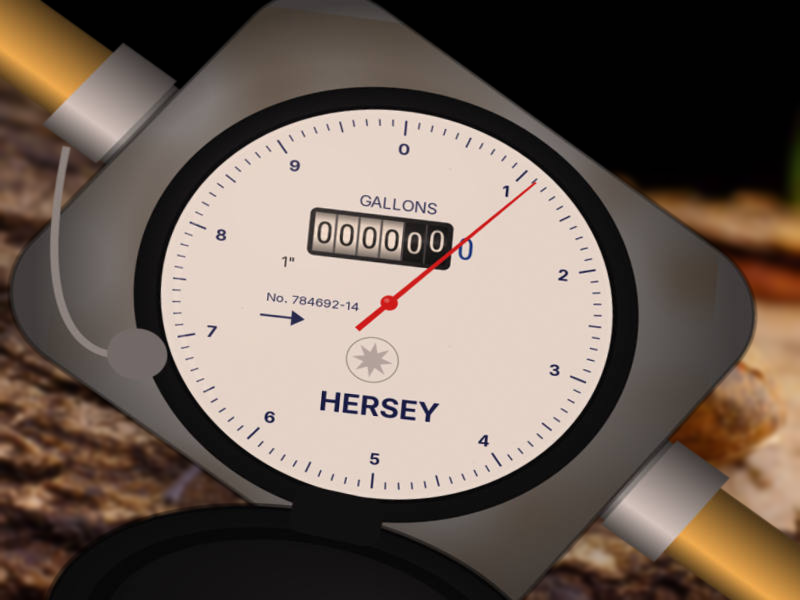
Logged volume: 1.1 gal
